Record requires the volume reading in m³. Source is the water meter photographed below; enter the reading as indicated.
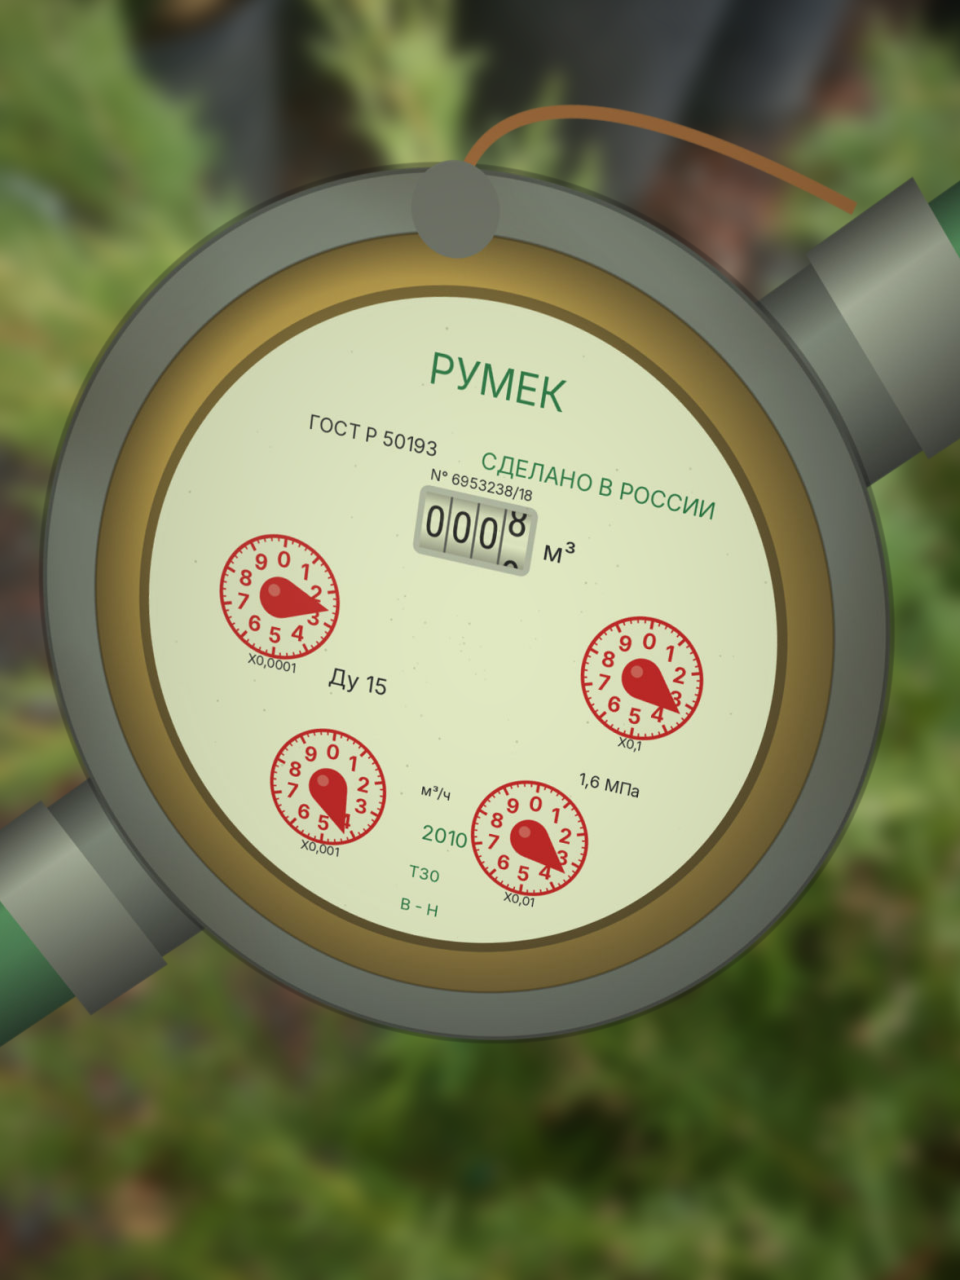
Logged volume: 8.3342 m³
